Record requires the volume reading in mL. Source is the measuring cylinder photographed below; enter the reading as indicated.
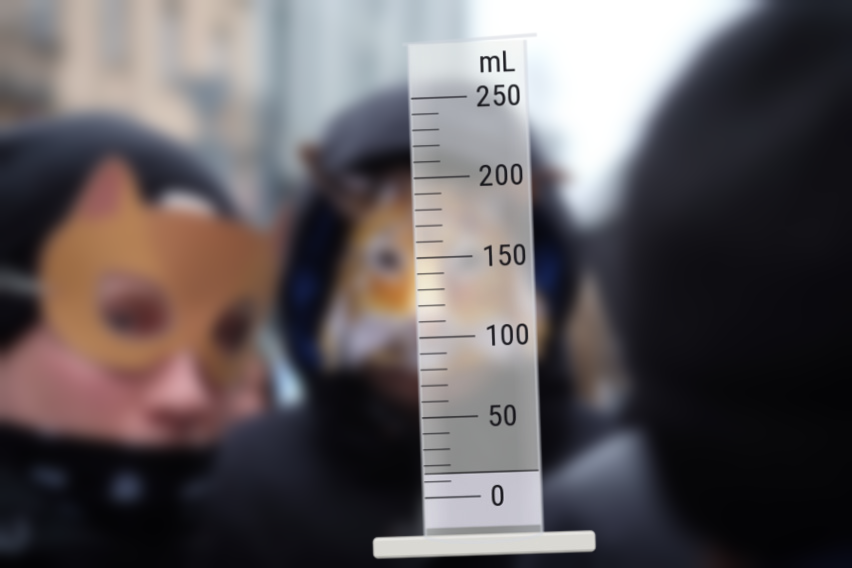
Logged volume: 15 mL
